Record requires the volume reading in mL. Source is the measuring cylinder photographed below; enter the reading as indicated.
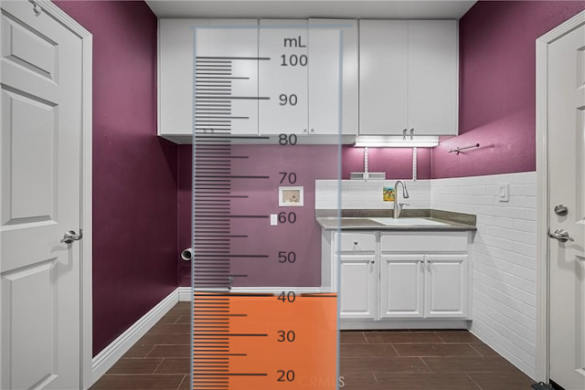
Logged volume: 40 mL
